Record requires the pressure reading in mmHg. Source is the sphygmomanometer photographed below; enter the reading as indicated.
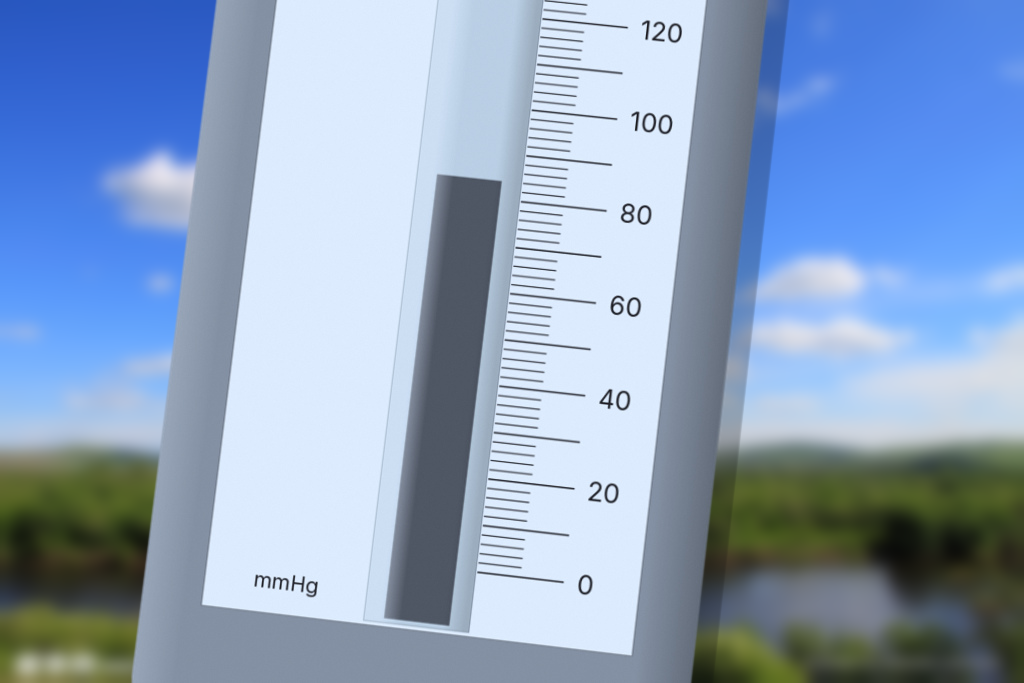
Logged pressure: 84 mmHg
